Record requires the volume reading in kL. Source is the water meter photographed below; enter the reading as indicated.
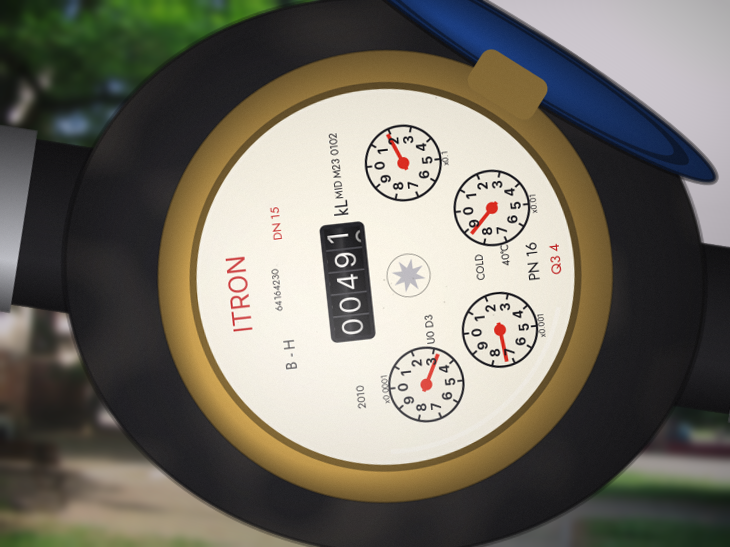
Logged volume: 491.1873 kL
